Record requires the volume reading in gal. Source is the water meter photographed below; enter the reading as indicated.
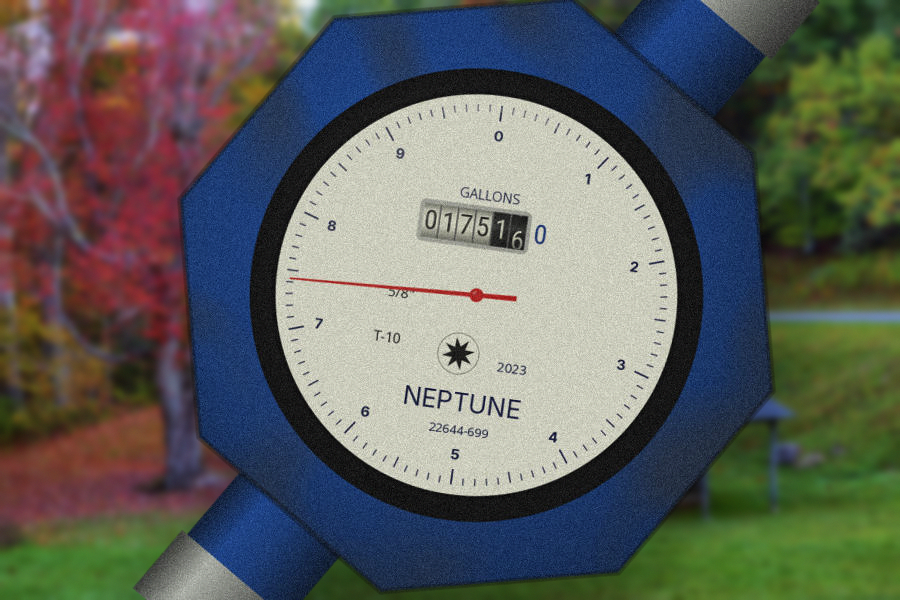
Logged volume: 175157.4 gal
